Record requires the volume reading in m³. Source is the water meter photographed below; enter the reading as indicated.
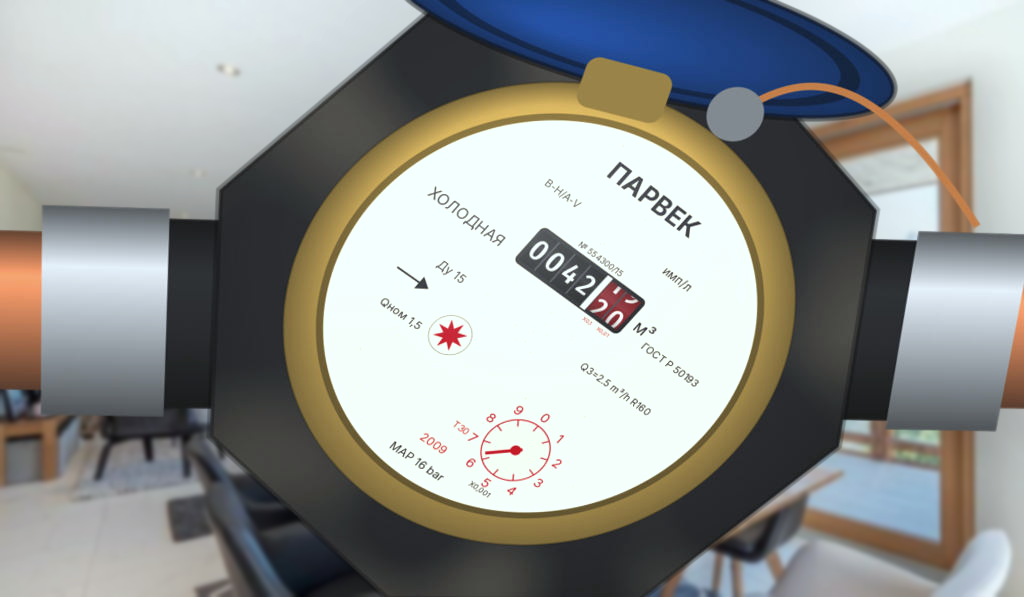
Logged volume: 42.196 m³
